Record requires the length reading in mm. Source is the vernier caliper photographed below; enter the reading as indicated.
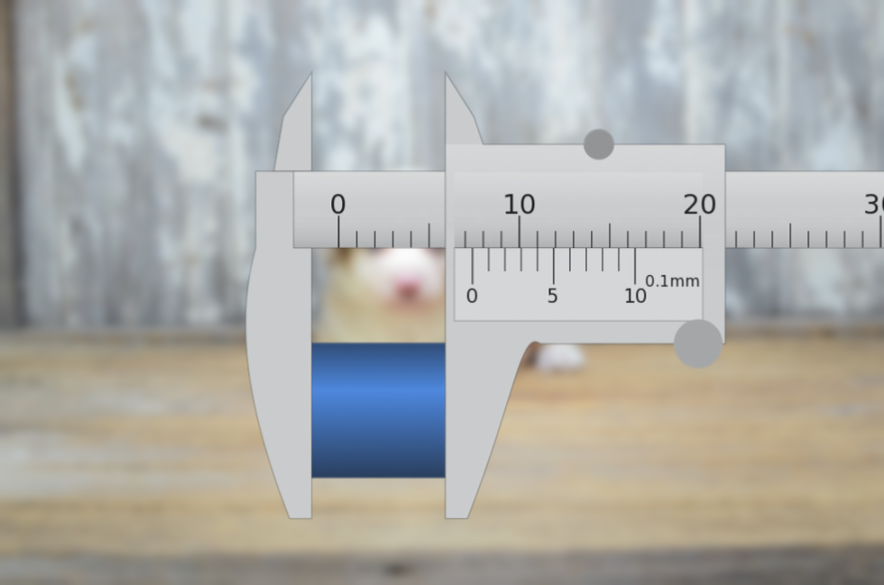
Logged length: 7.4 mm
